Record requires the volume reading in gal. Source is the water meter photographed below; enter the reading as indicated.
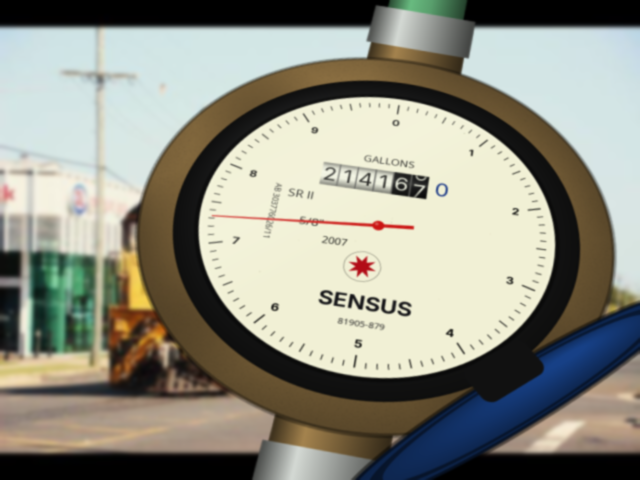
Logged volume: 2141667.3 gal
